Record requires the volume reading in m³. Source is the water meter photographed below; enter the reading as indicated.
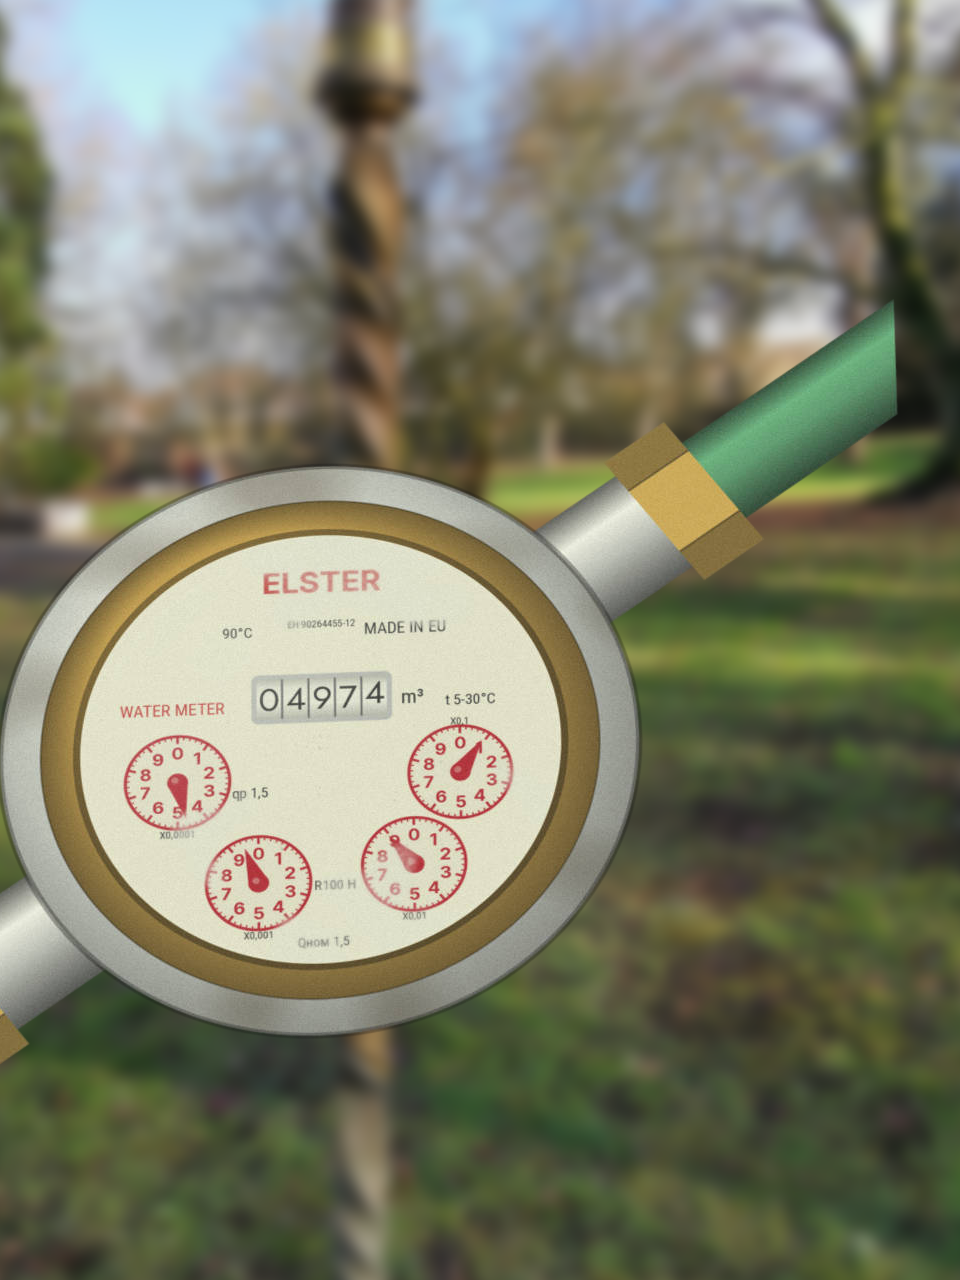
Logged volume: 4974.0894 m³
